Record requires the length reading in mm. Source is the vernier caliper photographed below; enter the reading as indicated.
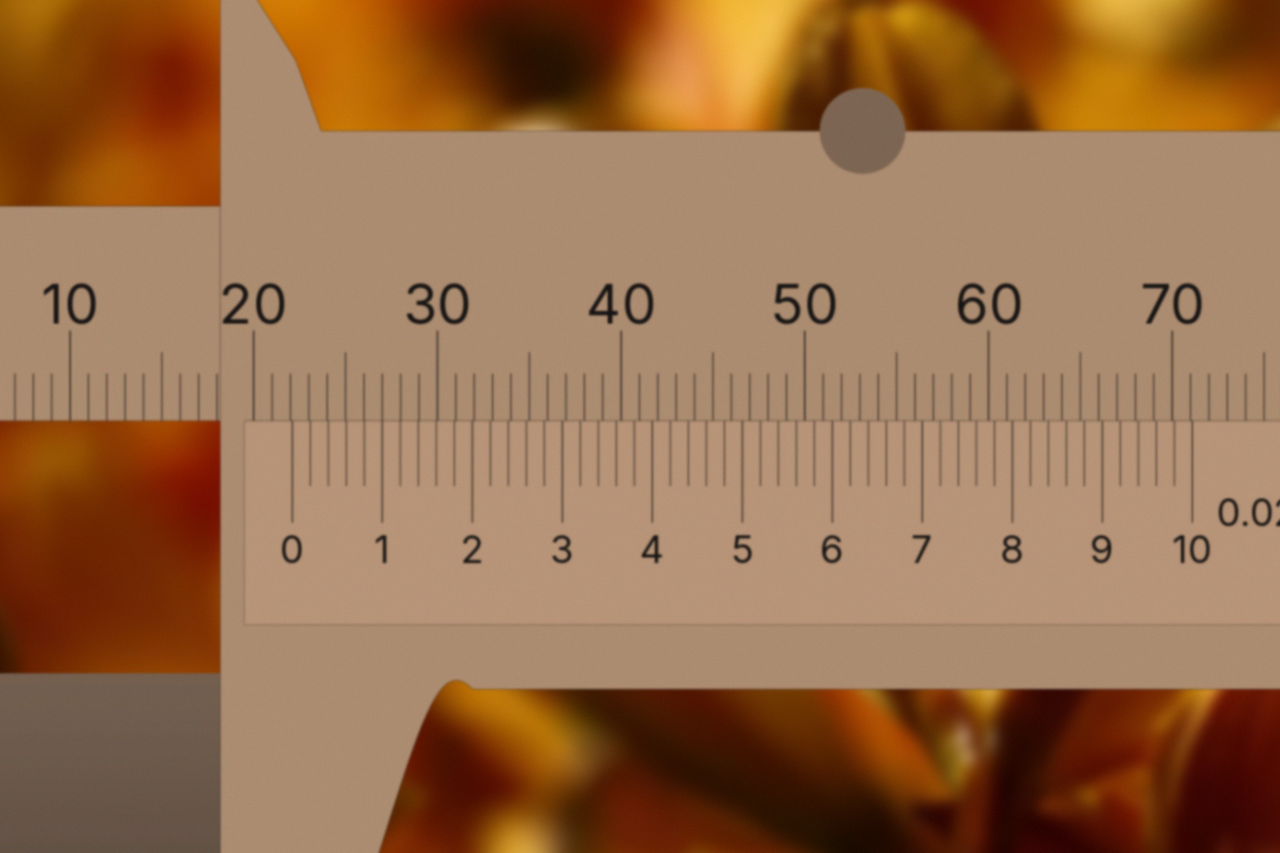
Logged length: 22.1 mm
